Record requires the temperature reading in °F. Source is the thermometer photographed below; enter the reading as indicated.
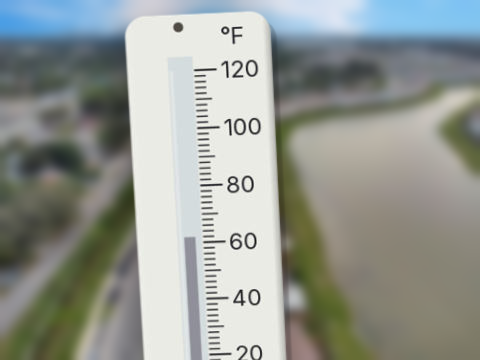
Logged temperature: 62 °F
